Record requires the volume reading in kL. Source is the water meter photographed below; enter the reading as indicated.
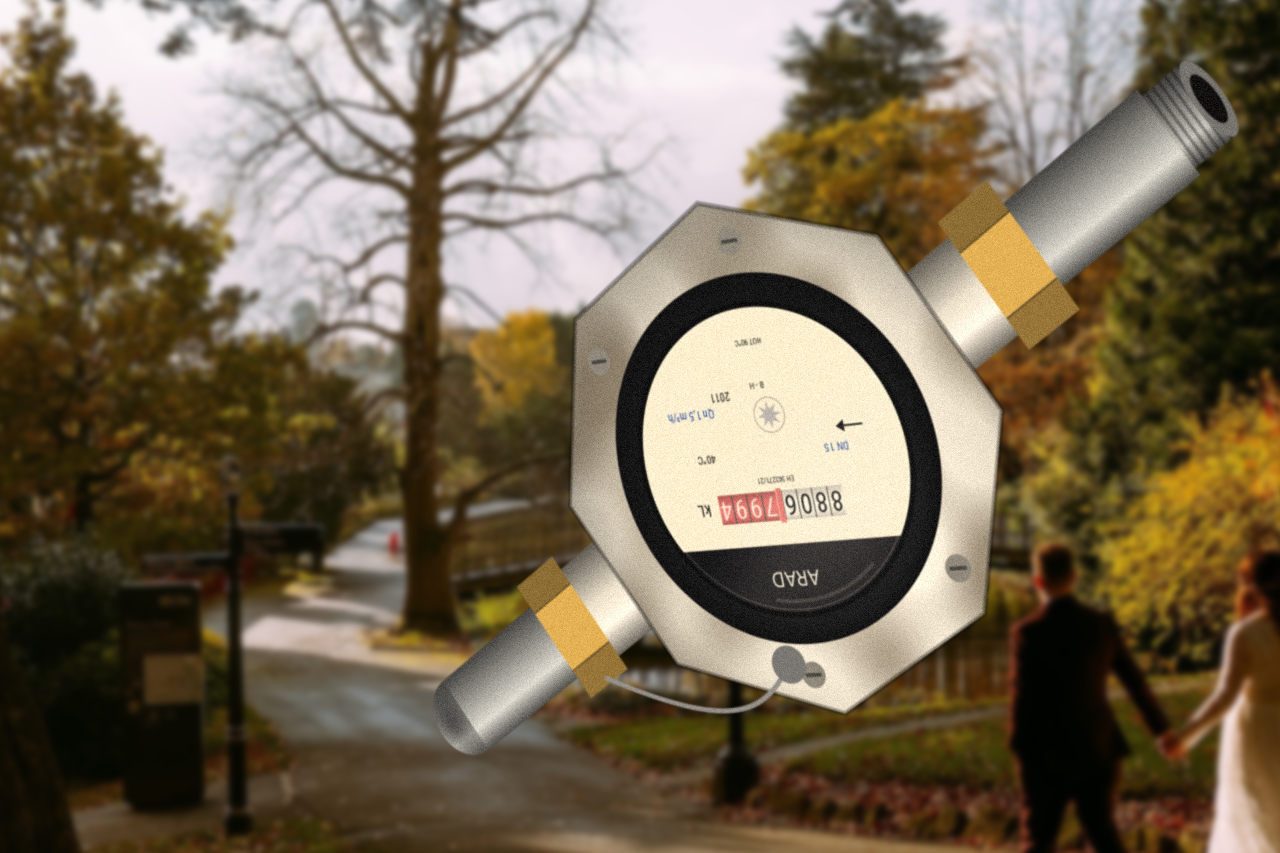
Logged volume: 8806.7994 kL
